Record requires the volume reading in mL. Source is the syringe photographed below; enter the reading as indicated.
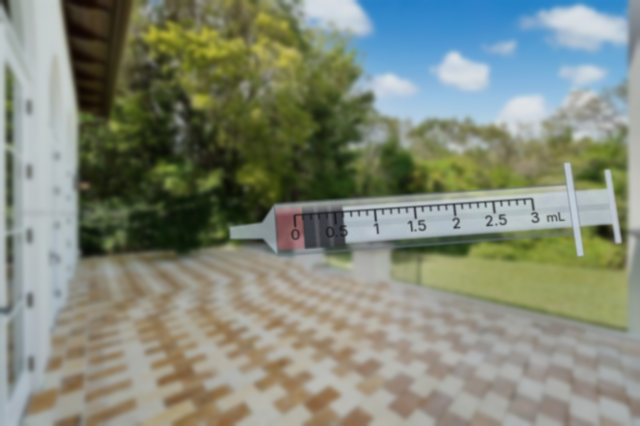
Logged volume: 0.1 mL
